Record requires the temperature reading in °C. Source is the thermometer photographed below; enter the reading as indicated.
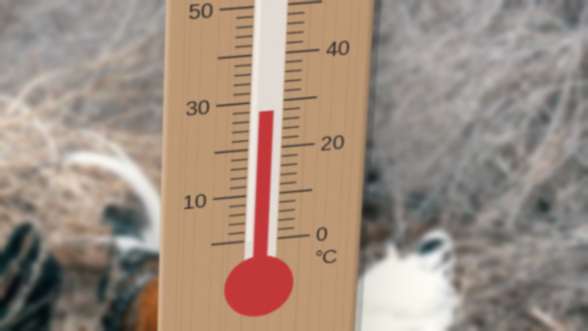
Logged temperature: 28 °C
